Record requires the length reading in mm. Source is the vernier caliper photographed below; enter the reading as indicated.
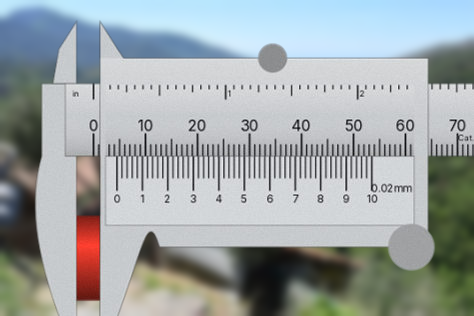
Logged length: 4.5 mm
